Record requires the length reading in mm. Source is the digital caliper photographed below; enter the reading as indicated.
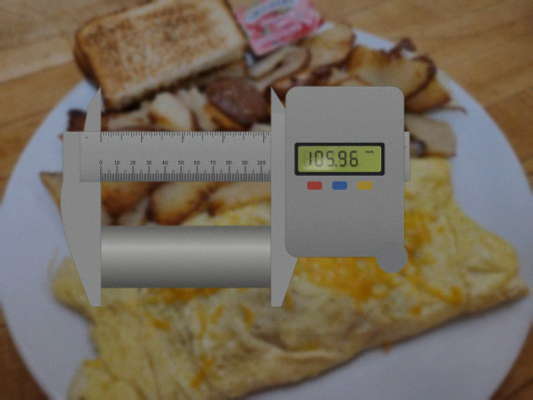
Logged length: 105.96 mm
